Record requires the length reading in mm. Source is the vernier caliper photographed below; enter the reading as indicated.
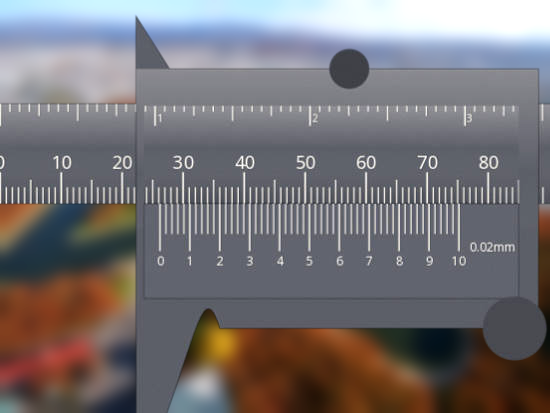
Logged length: 26.2 mm
